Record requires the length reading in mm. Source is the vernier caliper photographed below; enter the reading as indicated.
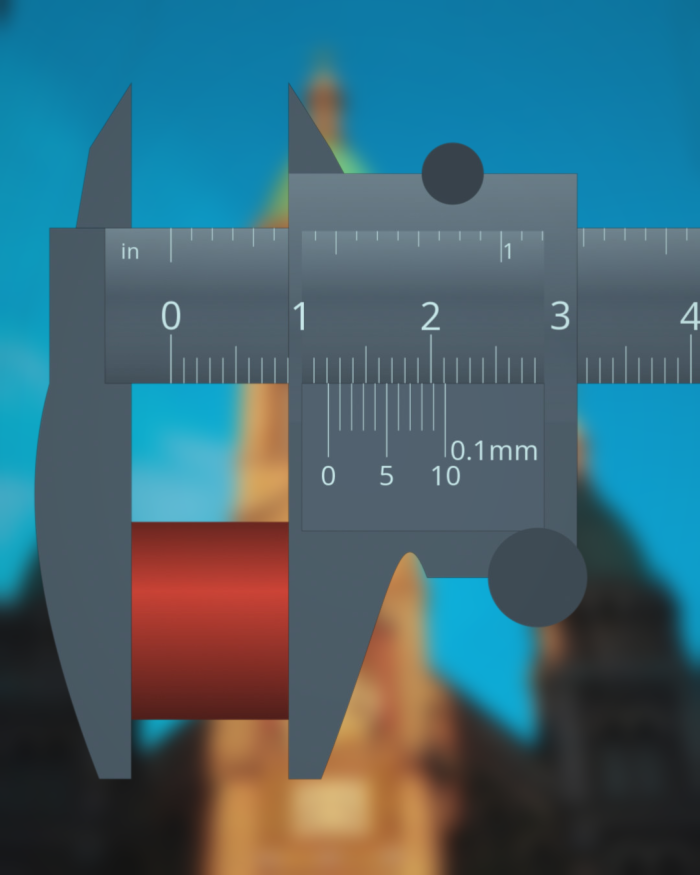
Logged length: 12.1 mm
